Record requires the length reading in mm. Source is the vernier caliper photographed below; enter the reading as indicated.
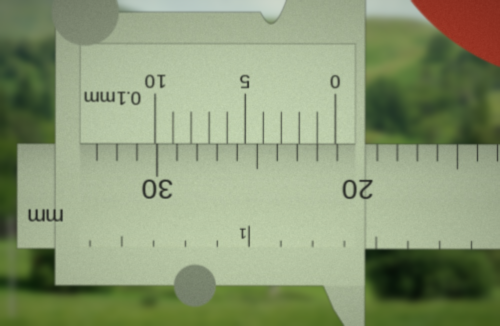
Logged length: 21.1 mm
